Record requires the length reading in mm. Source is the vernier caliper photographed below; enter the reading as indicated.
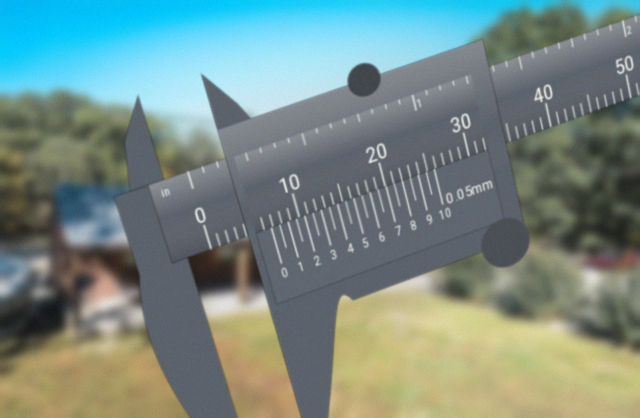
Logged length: 6.8 mm
